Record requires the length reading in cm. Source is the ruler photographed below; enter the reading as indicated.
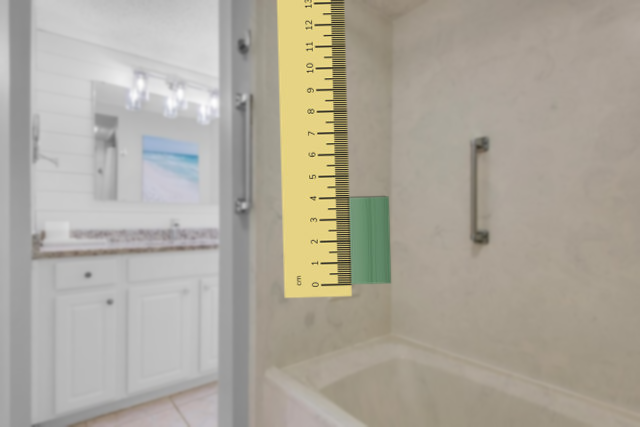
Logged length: 4 cm
